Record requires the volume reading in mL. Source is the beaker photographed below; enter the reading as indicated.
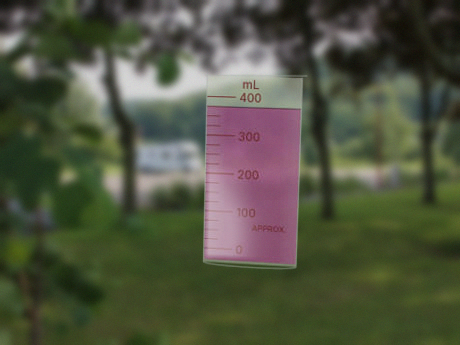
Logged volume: 375 mL
